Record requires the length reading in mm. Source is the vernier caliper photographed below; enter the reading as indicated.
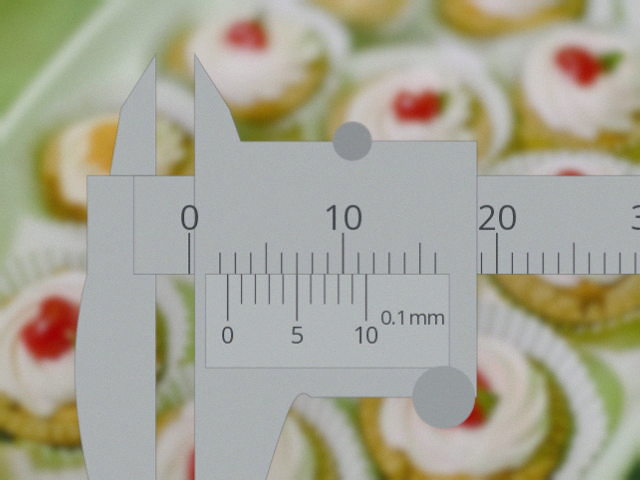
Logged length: 2.5 mm
